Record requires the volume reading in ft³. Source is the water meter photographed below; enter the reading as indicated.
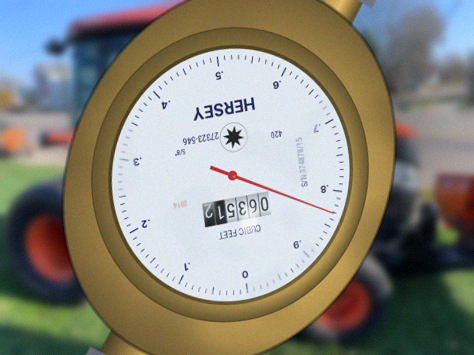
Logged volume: 63511.83 ft³
